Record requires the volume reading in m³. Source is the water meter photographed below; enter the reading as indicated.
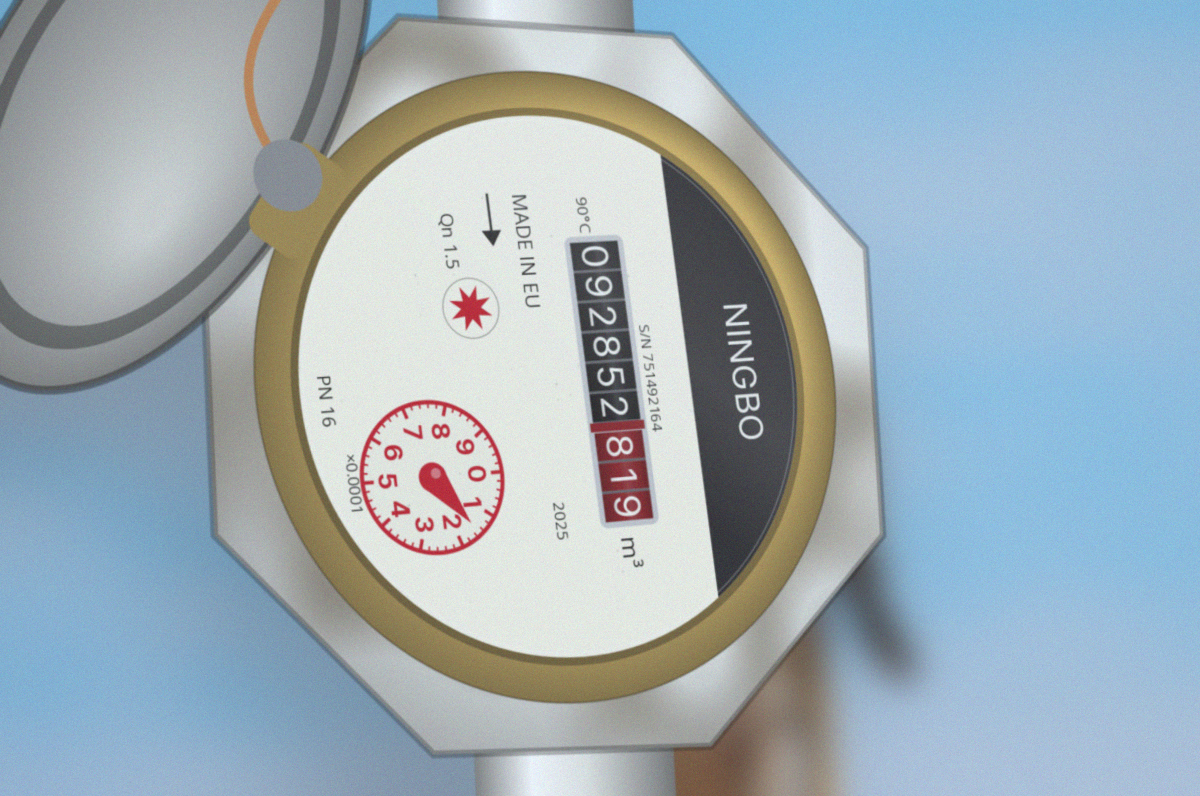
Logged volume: 92852.8191 m³
